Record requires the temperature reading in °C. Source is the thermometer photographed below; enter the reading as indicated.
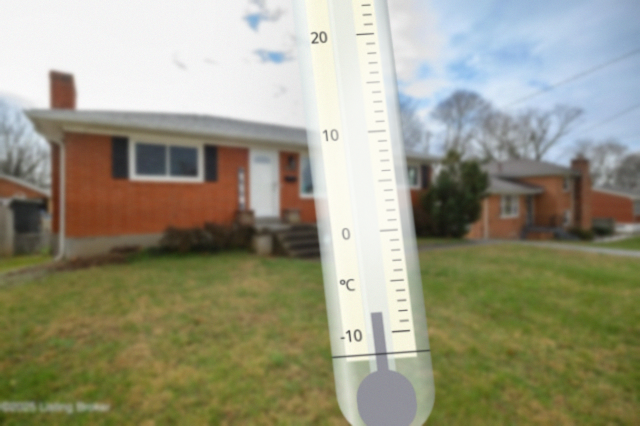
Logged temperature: -8 °C
